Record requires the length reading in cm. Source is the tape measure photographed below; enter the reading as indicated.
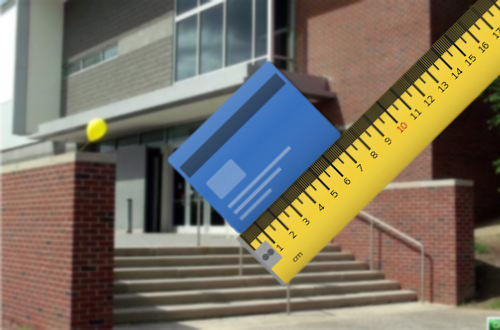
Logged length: 7.5 cm
